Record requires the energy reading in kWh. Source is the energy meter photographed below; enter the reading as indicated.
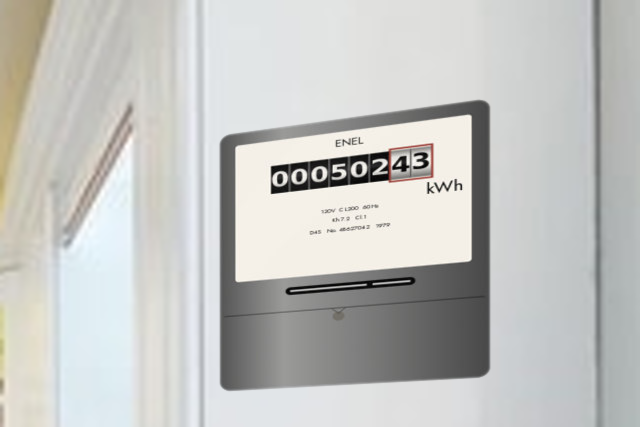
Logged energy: 502.43 kWh
